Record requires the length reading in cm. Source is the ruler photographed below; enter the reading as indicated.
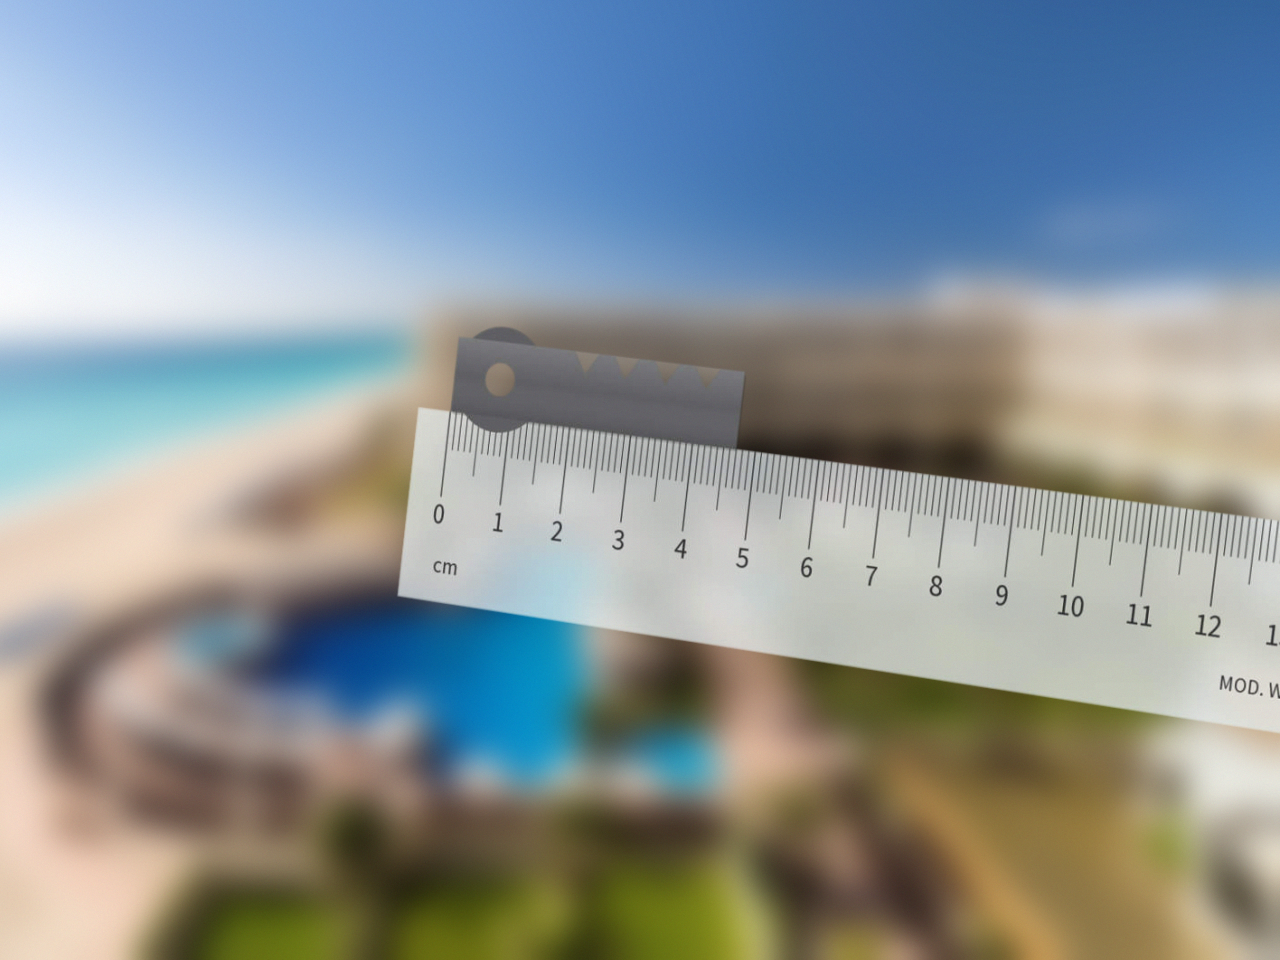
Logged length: 4.7 cm
